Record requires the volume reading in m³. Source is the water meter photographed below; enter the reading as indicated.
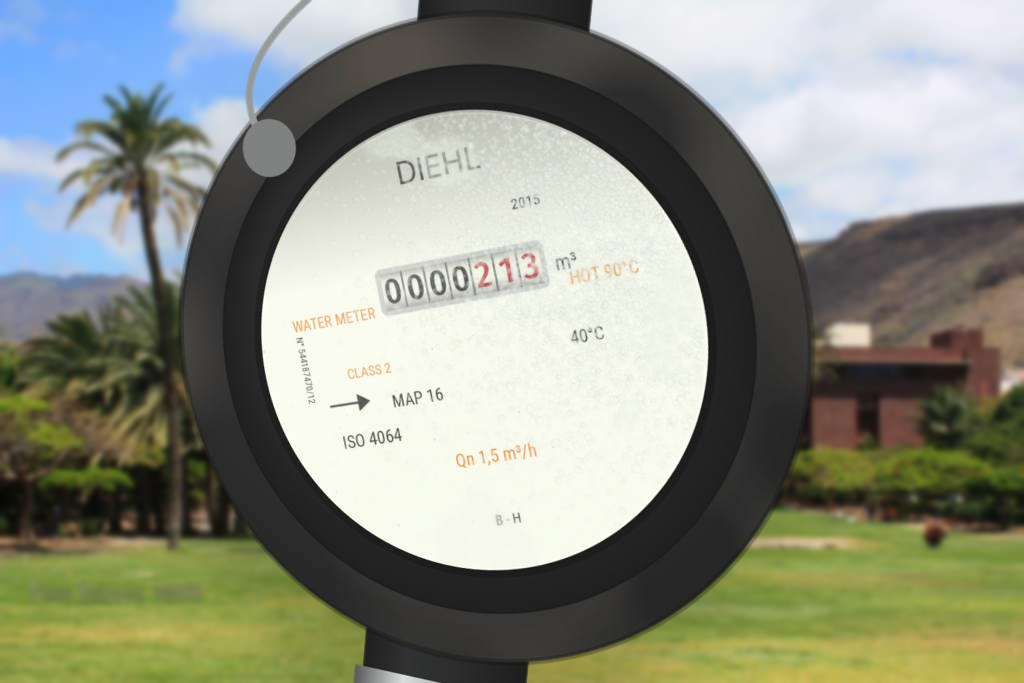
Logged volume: 0.213 m³
